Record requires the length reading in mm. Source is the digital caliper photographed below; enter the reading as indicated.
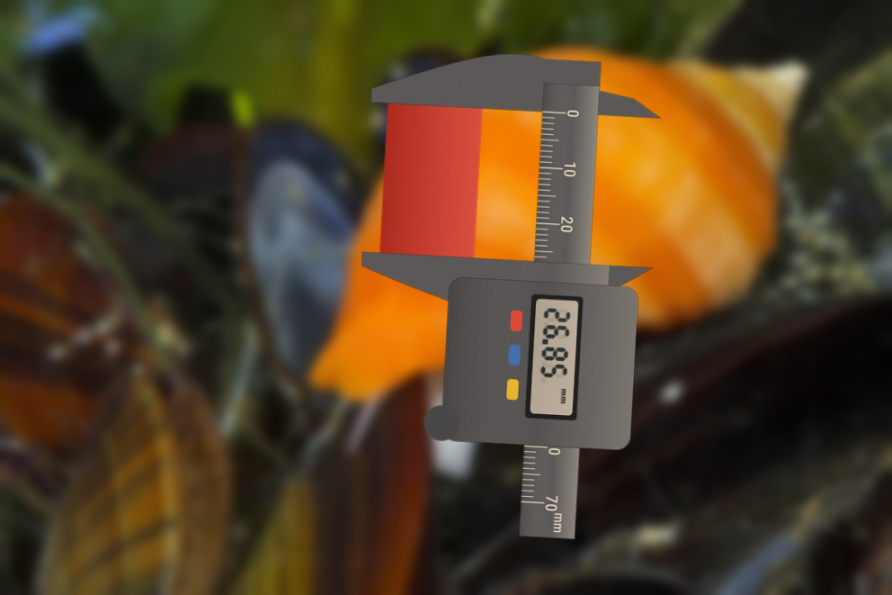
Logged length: 26.85 mm
